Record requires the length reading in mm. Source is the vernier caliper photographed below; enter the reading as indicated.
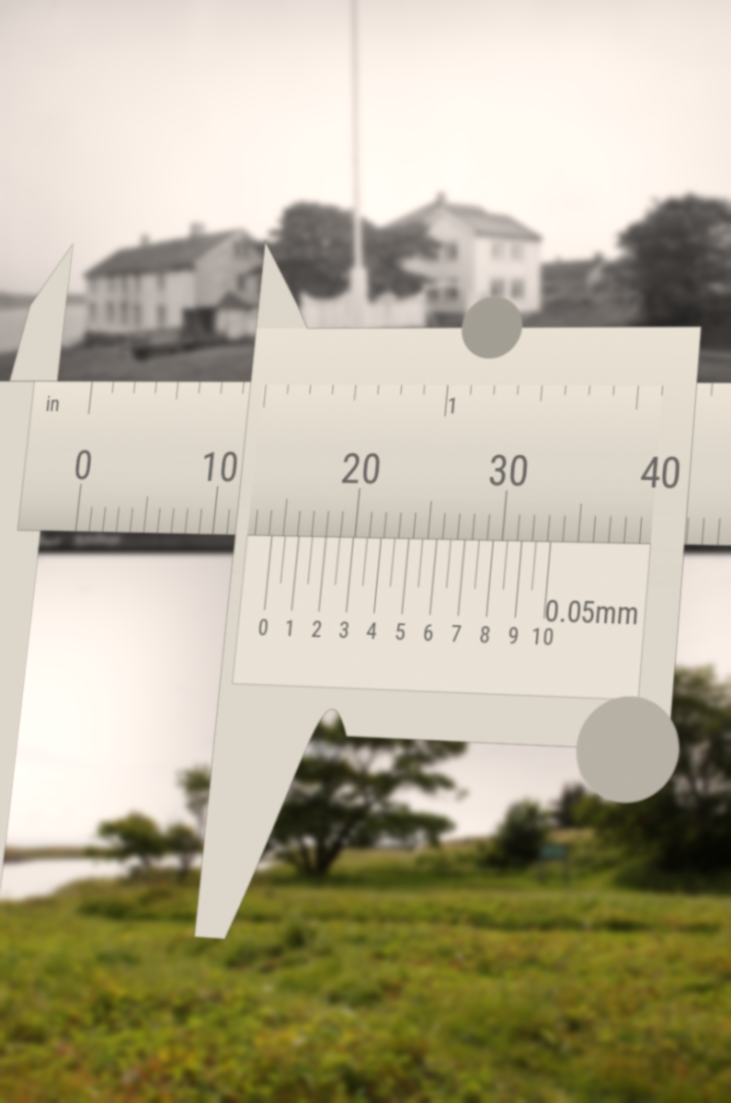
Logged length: 14.2 mm
